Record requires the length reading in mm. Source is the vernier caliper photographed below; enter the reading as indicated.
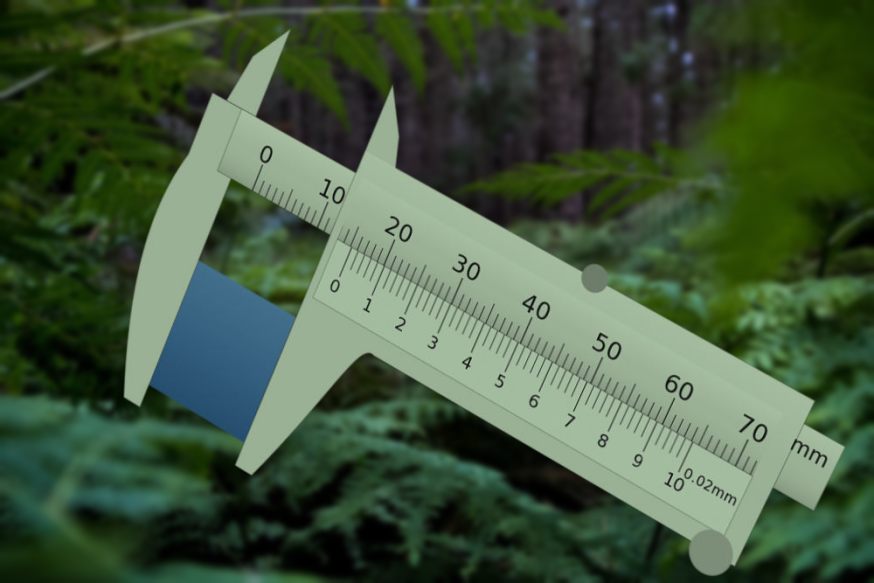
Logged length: 15.2 mm
